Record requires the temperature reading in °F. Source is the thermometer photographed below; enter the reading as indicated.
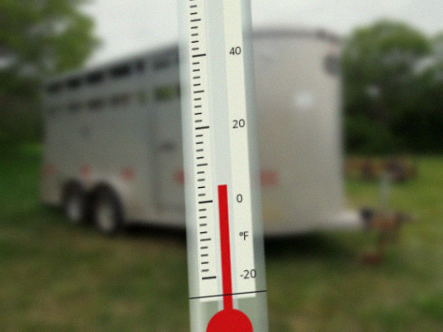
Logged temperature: 4 °F
